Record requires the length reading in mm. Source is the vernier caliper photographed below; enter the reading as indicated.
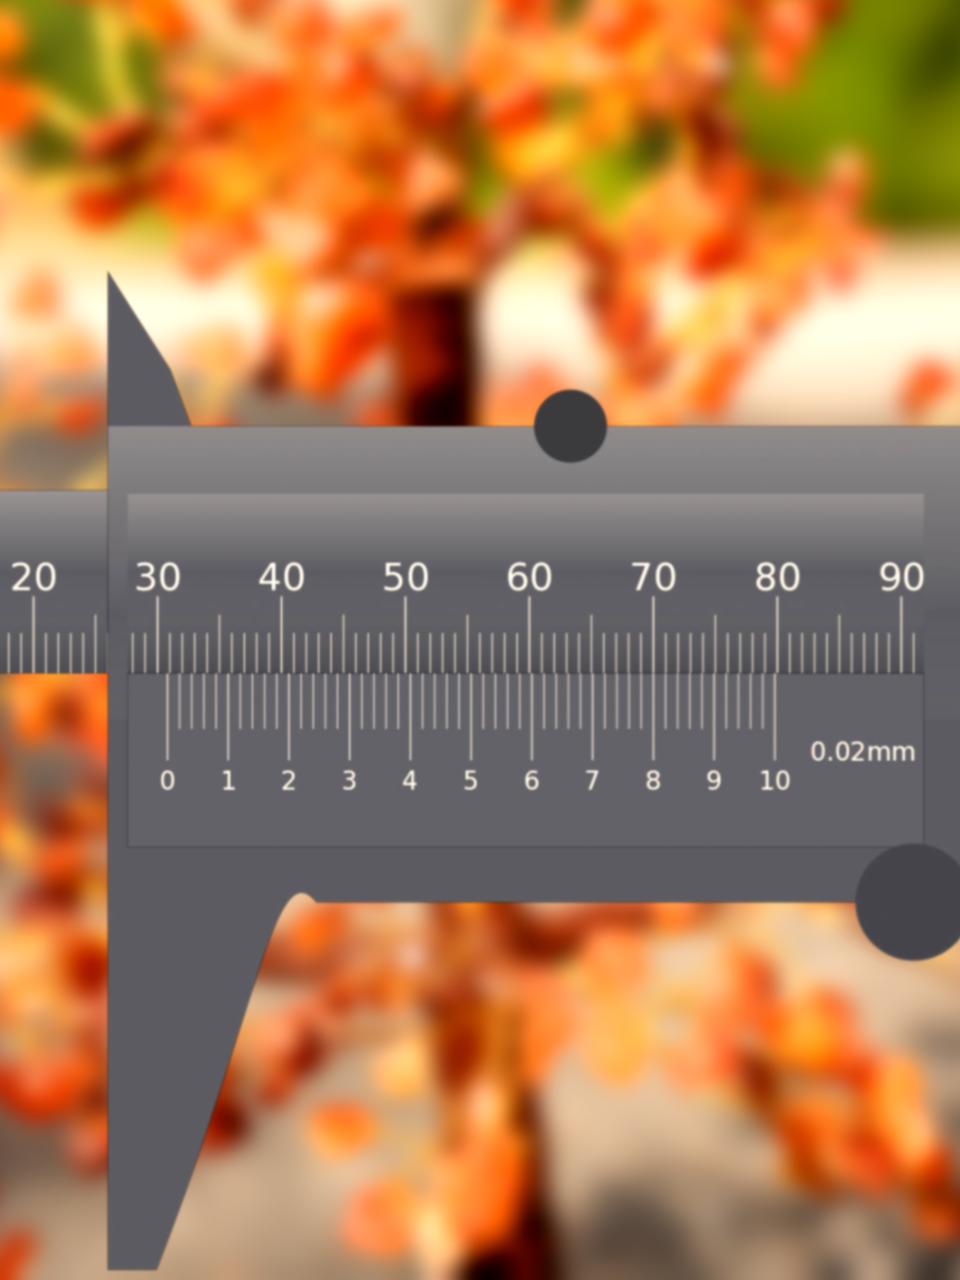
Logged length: 30.8 mm
